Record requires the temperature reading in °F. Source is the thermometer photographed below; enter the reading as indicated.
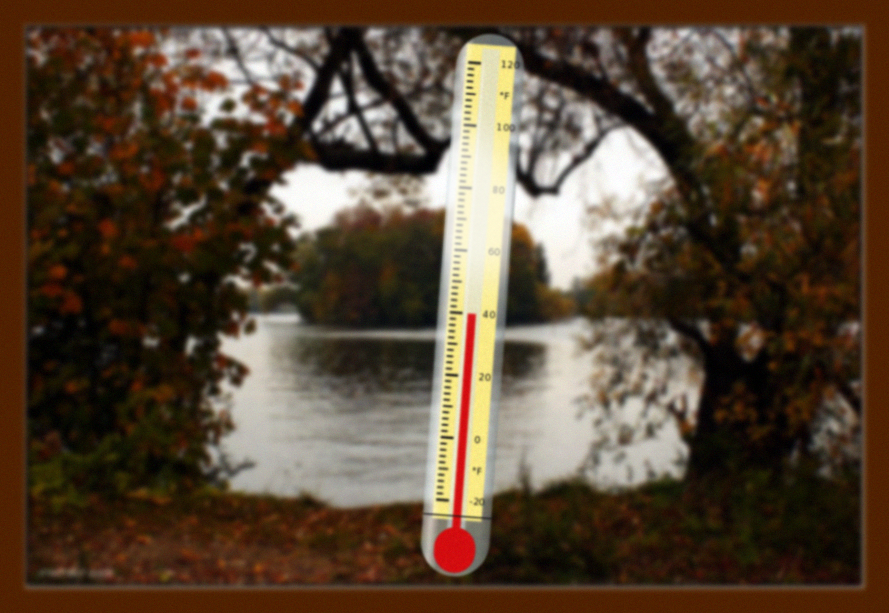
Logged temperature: 40 °F
